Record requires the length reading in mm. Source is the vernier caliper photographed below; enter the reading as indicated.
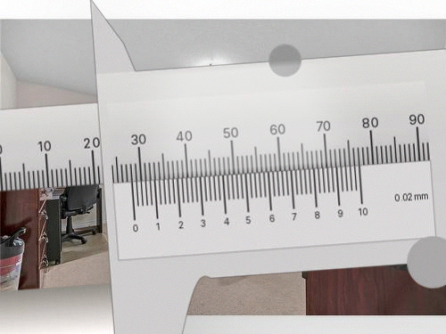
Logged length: 28.0 mm
